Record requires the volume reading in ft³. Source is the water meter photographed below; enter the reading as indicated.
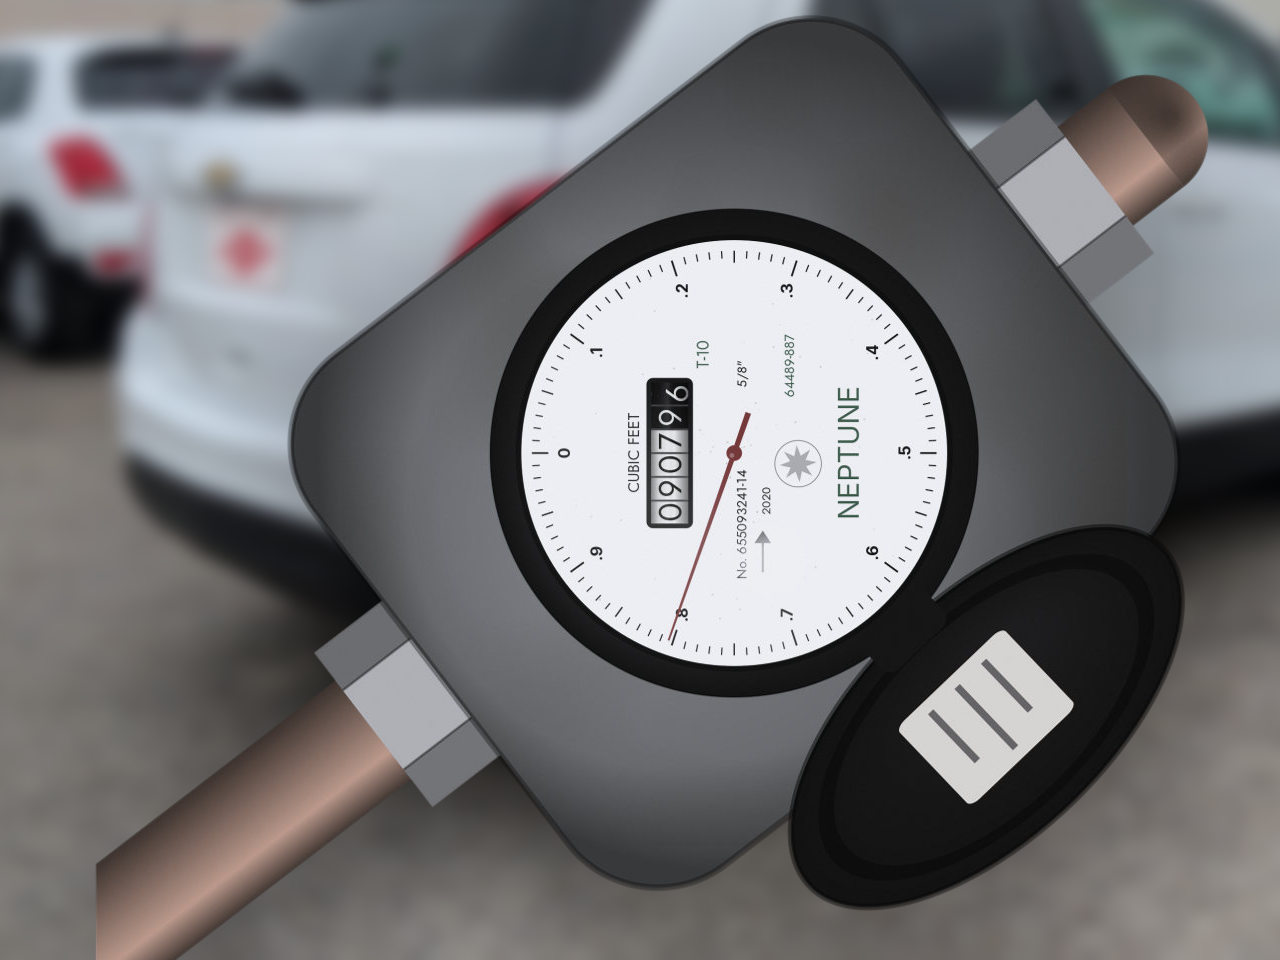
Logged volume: 90795.80 ft³
